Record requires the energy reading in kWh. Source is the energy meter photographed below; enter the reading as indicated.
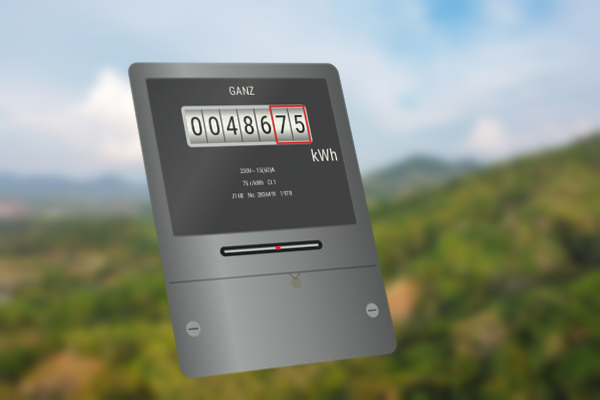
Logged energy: 486.75 kWh
